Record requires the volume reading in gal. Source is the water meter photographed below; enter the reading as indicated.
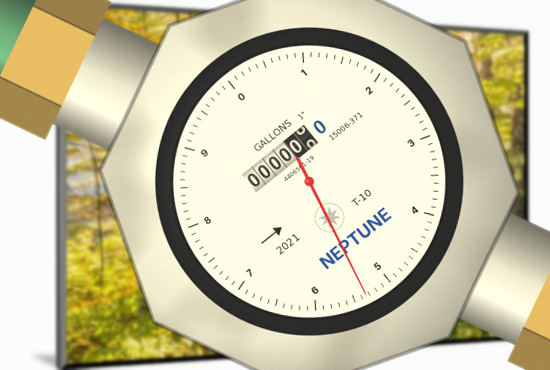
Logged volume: 85.3 gal
